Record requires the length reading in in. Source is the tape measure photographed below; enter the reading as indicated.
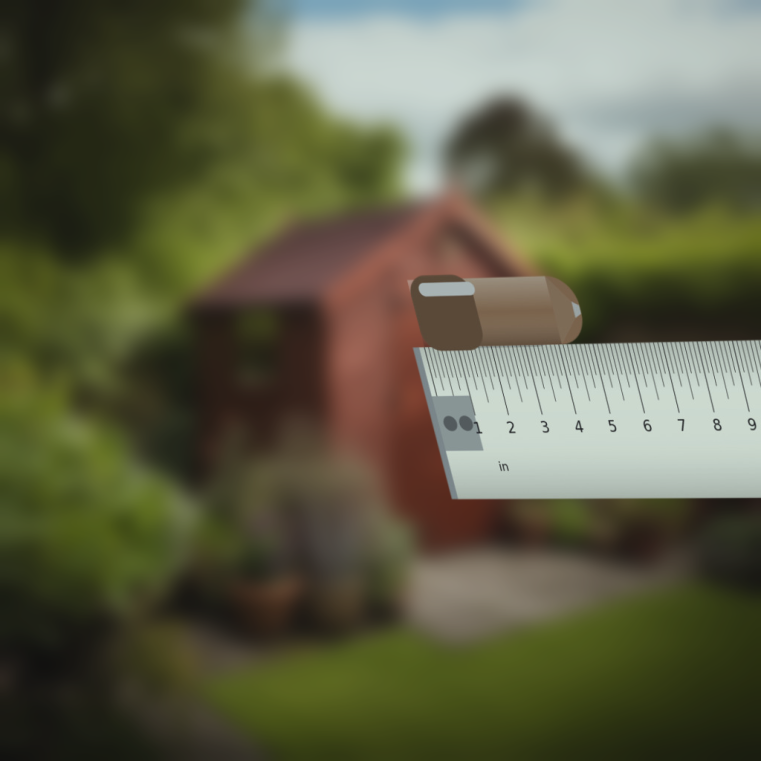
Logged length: 4.875 in
